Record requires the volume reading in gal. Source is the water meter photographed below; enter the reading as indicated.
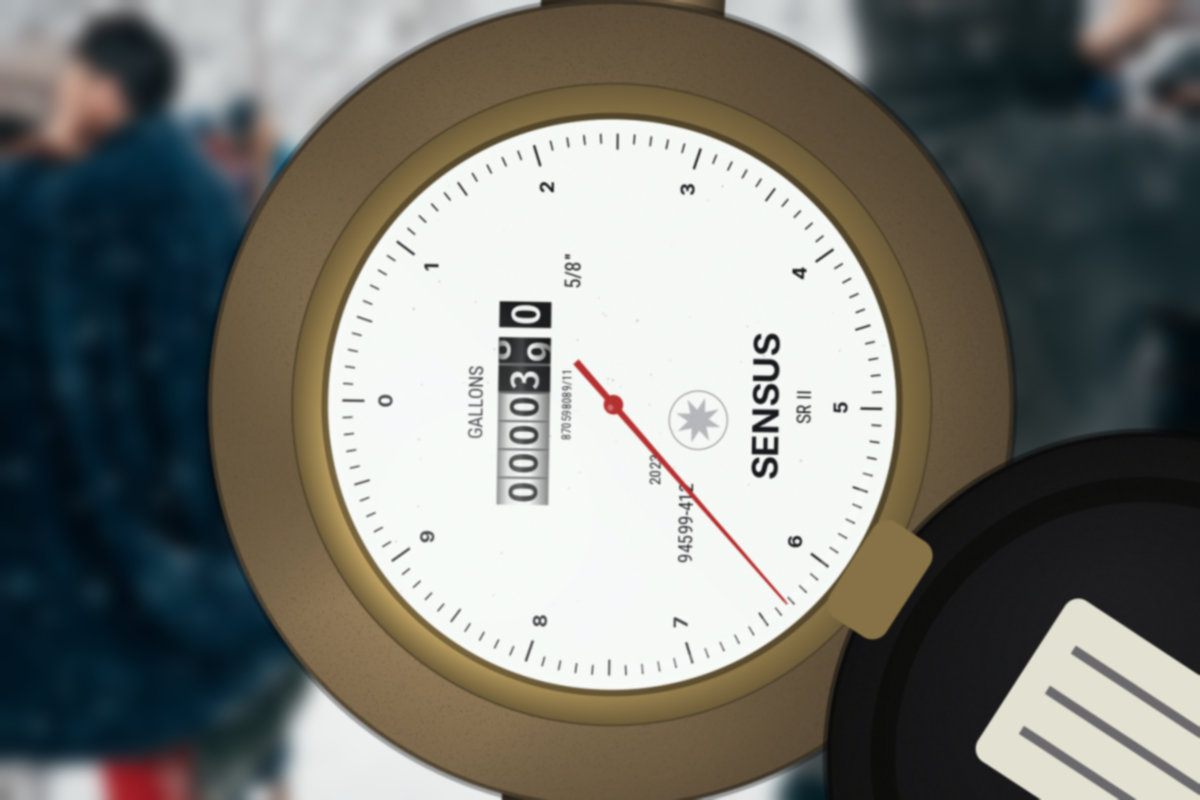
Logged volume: 386.3 gal
